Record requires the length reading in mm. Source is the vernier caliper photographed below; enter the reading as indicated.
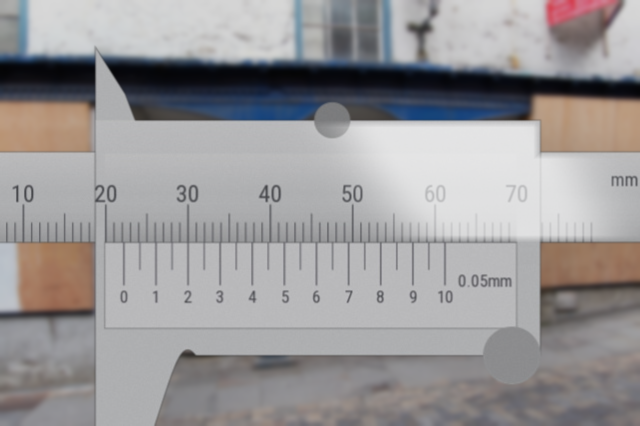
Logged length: 22.2 mm
